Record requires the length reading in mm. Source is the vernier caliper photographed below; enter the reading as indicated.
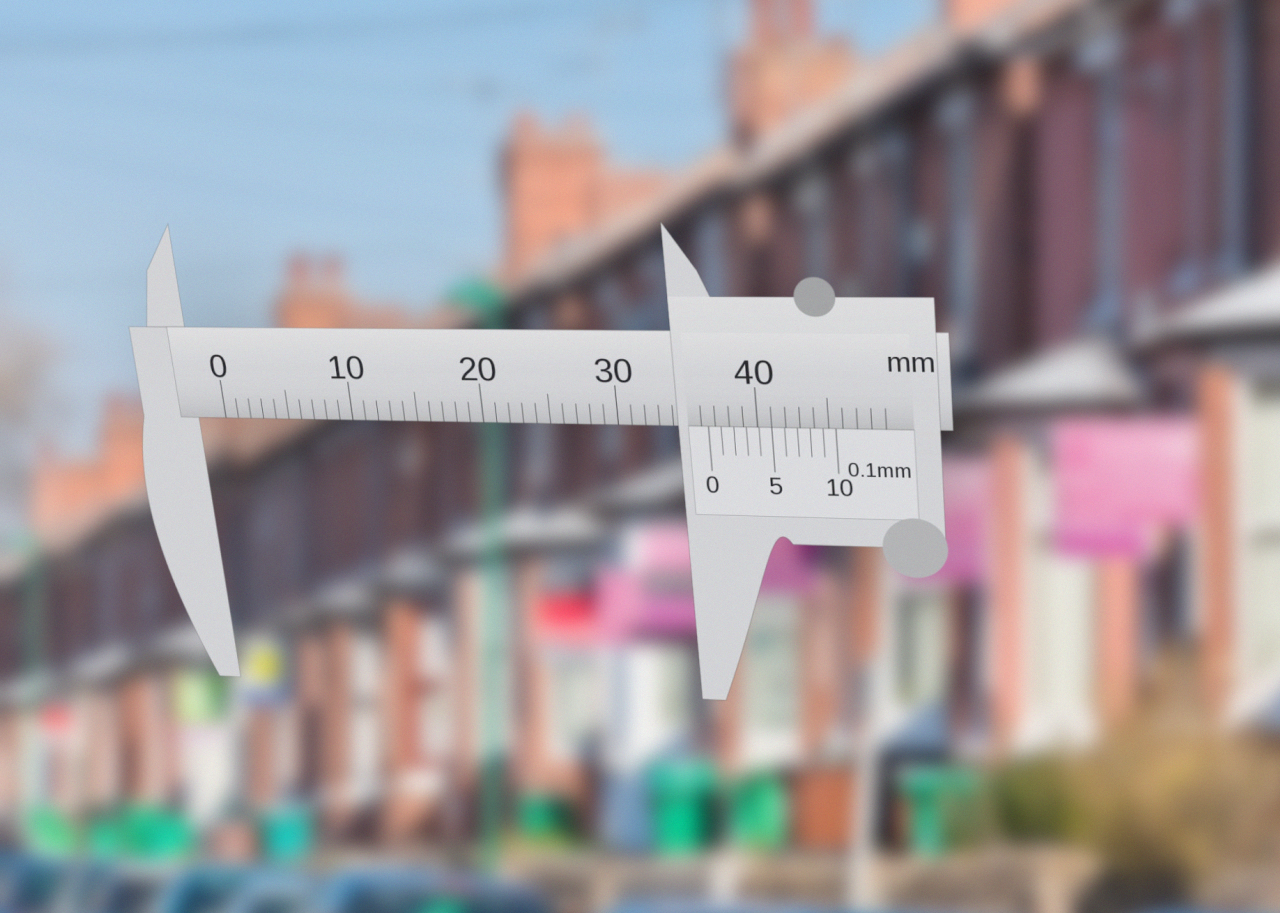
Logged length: 36.5 mm
